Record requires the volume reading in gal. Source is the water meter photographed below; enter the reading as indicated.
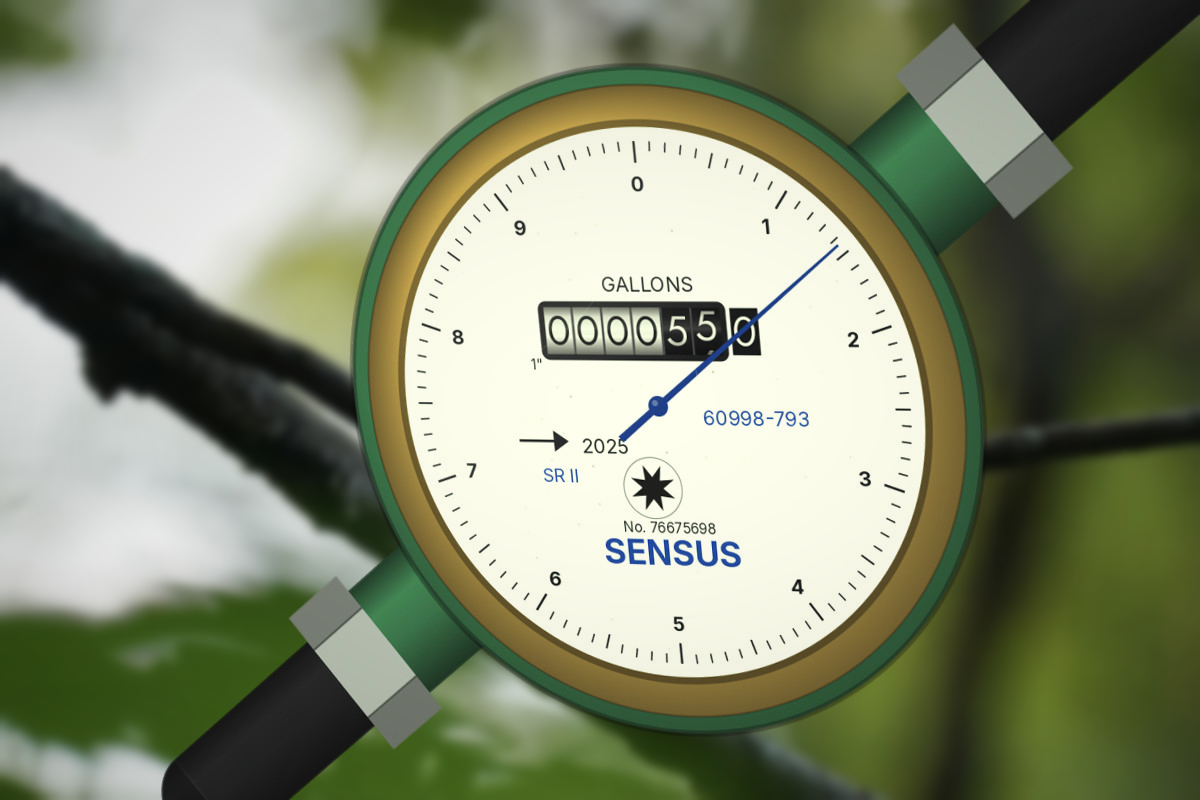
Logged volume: 551.4 gal
